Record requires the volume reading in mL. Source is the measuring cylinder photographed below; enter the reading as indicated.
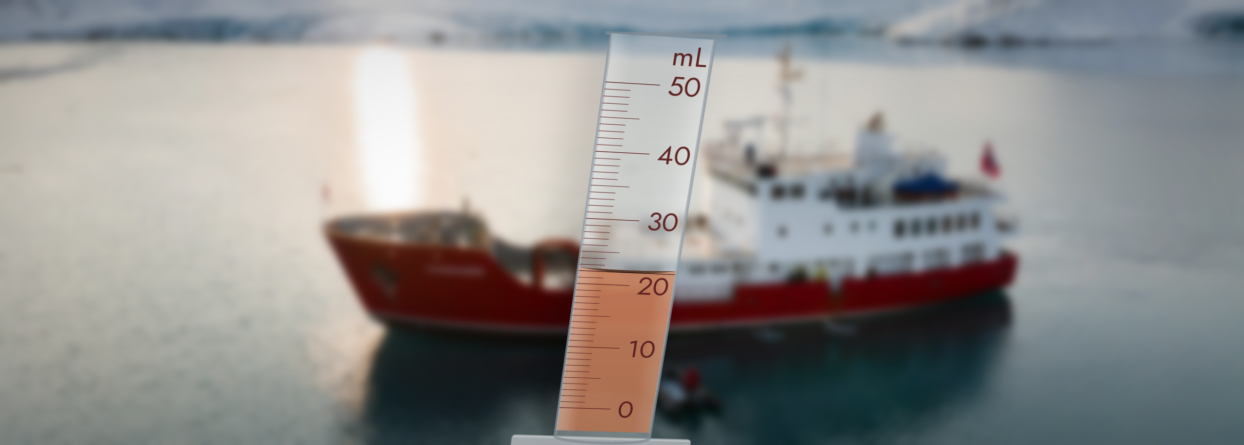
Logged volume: 22 mL
